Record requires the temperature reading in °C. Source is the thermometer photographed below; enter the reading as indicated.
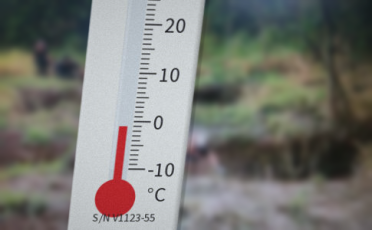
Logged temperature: -1 °C
